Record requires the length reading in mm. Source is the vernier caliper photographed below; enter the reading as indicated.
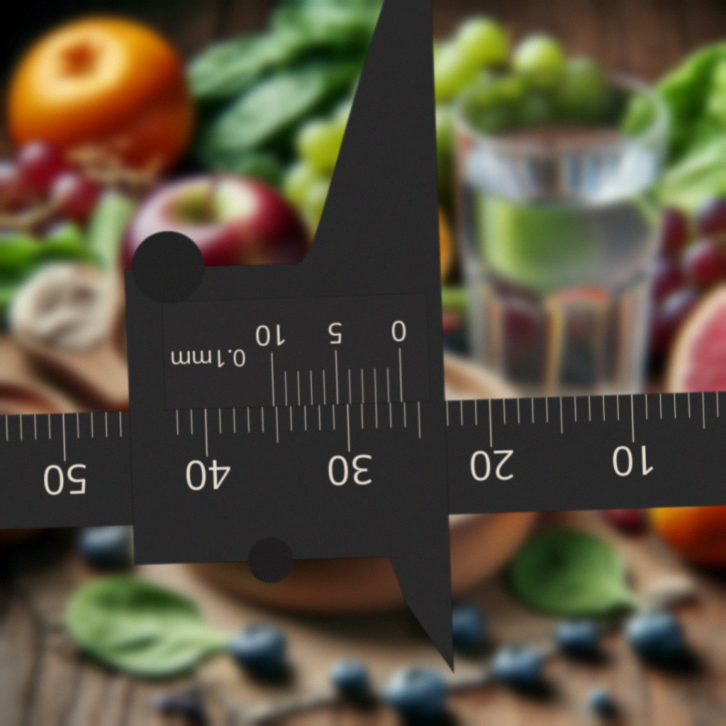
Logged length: 26.2 mm
